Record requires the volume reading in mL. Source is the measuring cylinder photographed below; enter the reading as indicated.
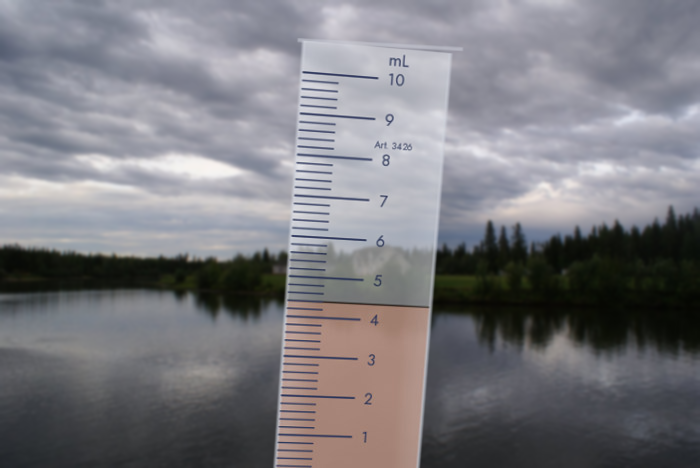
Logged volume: 4.4 mL
